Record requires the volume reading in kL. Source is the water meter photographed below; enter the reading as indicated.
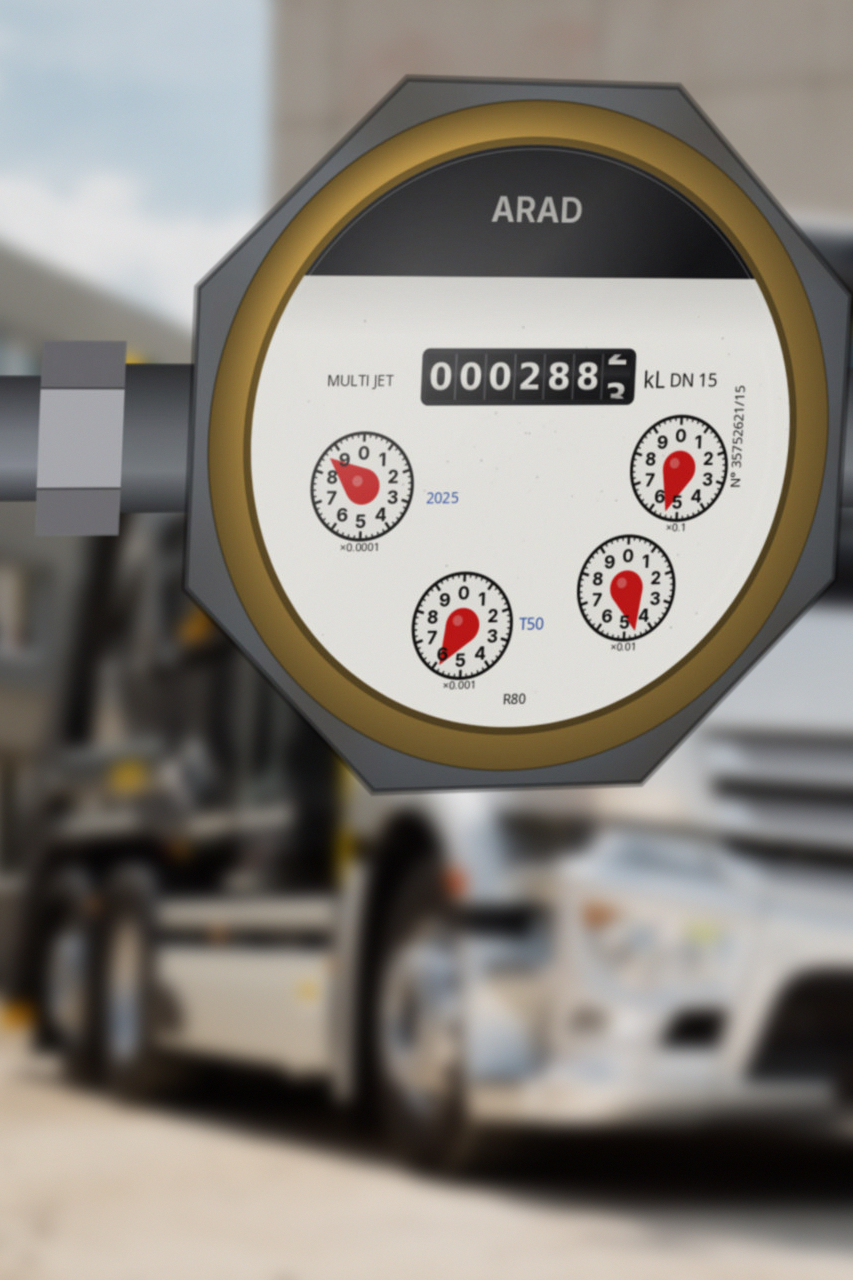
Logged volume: 2882.5458 kL
